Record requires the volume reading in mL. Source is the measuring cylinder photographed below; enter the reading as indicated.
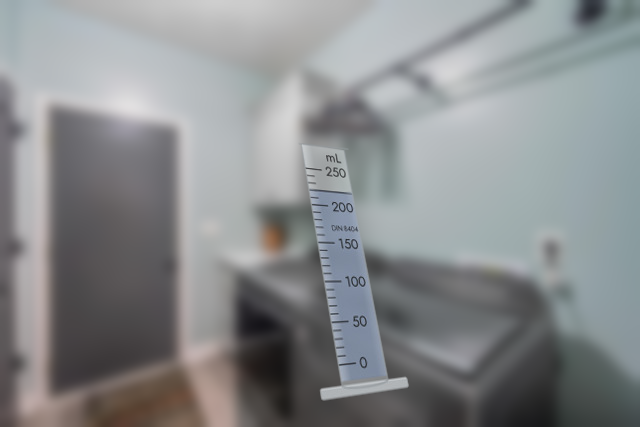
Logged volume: 220 mL
